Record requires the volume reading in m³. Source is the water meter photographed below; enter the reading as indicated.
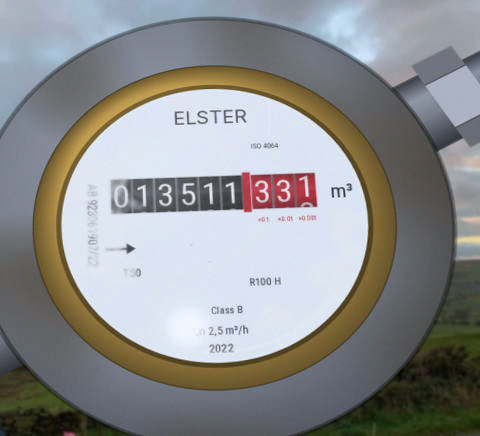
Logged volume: 13511.331 m³
